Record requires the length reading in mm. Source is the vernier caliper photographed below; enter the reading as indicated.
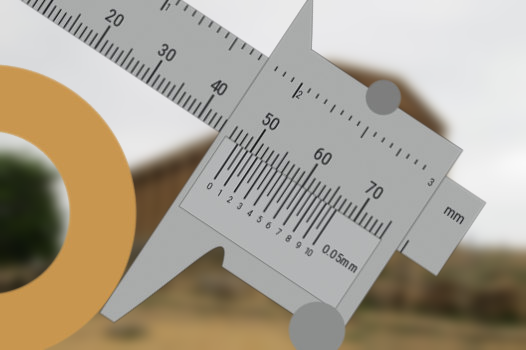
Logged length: 47.6 mm
